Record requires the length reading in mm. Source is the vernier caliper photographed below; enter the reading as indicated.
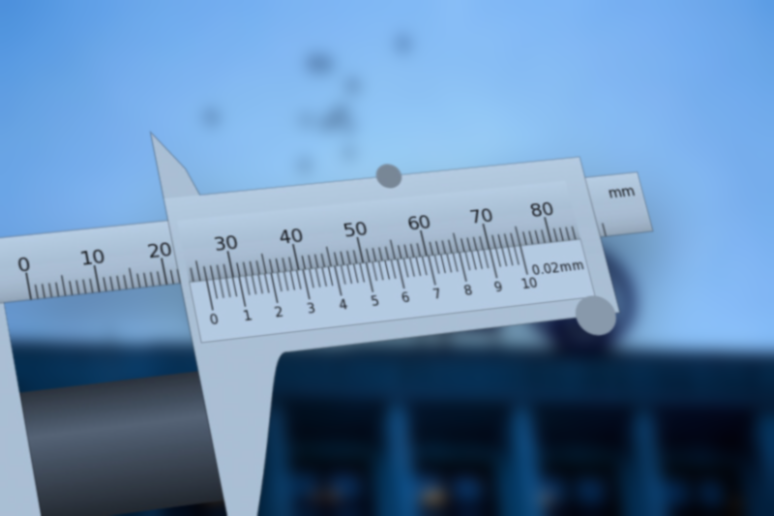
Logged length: 26.0 mm
